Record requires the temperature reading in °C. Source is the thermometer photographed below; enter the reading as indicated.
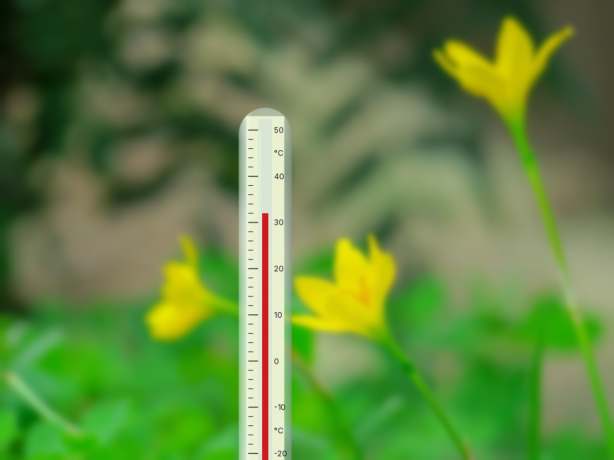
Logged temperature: 32 °C
